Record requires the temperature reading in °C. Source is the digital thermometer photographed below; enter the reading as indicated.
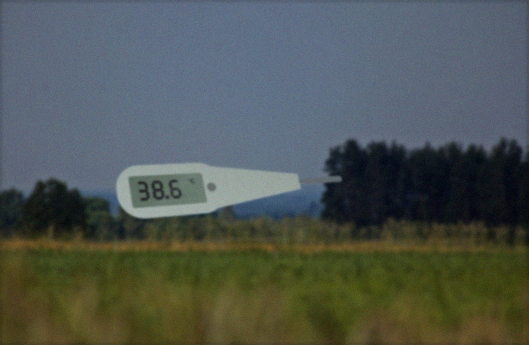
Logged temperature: 38.6 °C
